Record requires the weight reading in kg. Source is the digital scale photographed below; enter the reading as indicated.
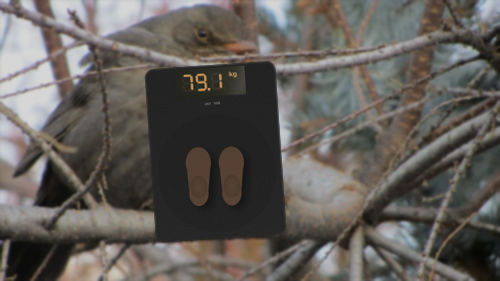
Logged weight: 79.1 kg
